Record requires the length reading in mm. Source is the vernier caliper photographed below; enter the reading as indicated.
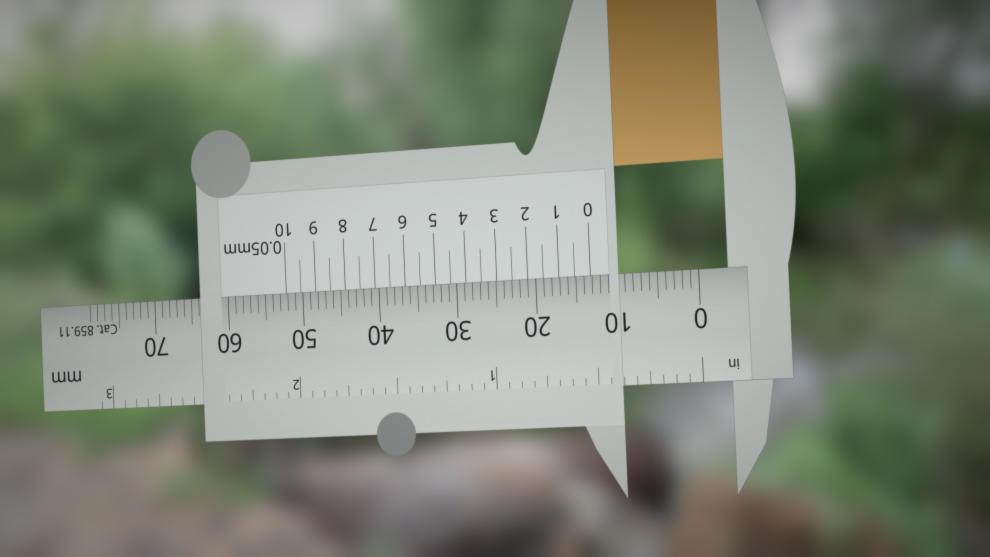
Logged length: 13.2 mm
